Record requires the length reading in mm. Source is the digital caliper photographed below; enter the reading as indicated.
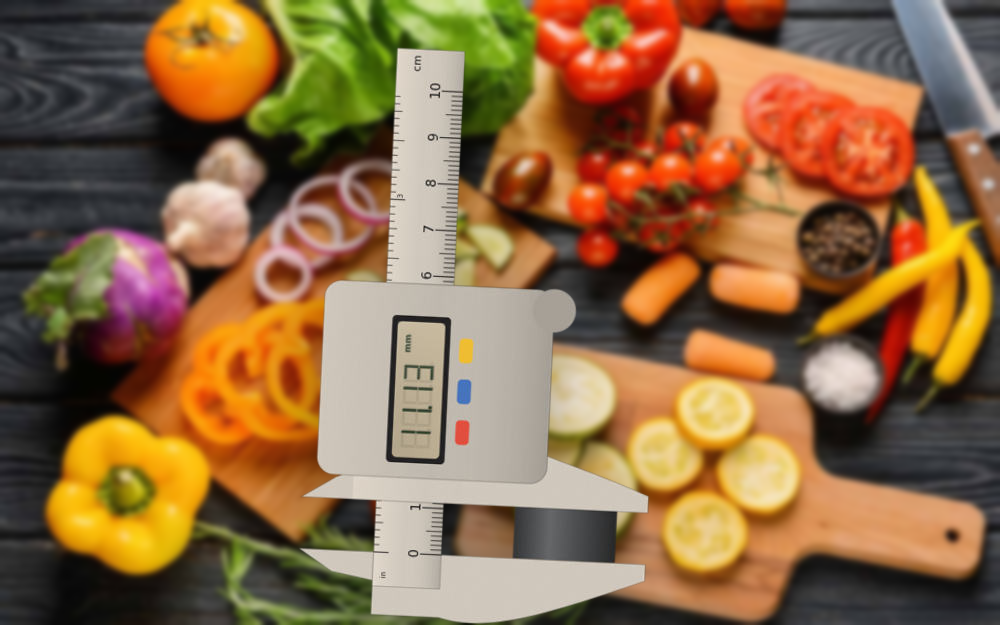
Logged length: 11.13 mm
